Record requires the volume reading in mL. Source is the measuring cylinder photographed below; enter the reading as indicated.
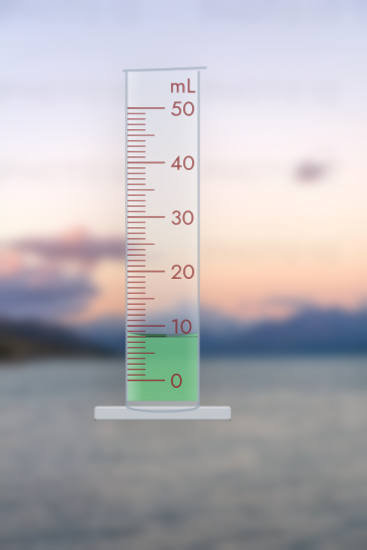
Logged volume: 8 mL
